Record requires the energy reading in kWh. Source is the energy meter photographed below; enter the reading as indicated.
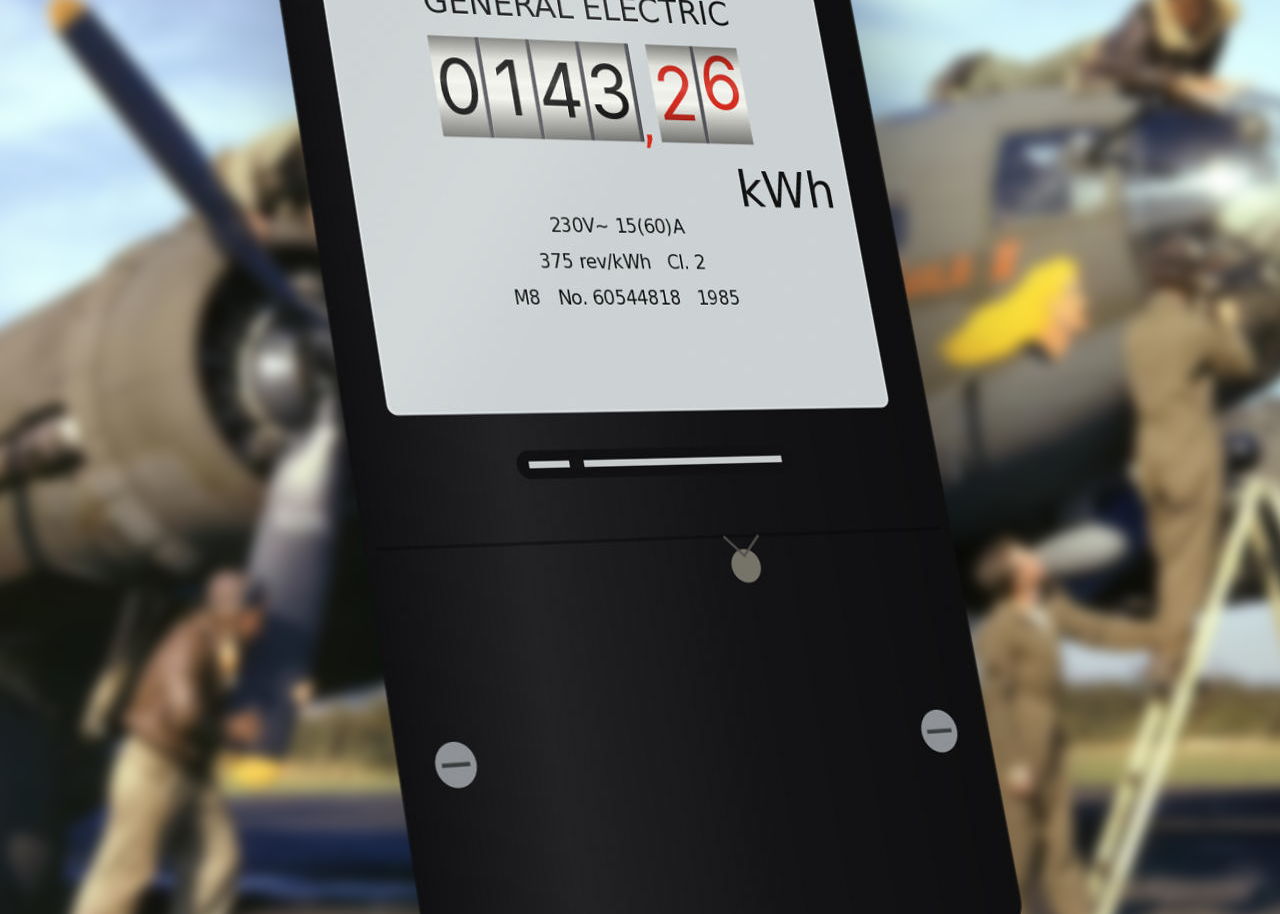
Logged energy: 143.26 kWh
